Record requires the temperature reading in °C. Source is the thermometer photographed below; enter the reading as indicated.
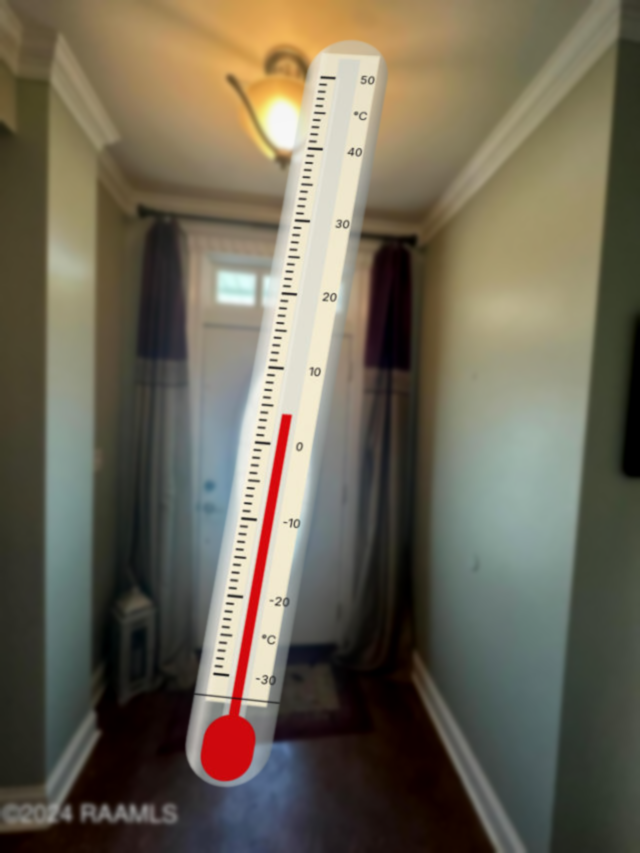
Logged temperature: 4 °C
